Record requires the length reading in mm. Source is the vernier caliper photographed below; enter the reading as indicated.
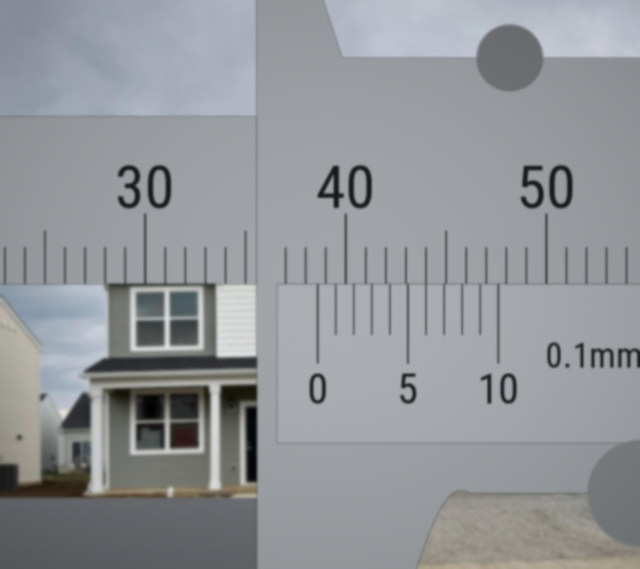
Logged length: 38.6 mm
